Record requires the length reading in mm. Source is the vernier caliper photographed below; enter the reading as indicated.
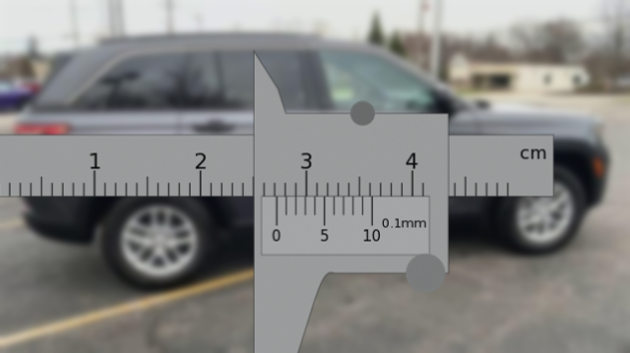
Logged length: 27.2 mm
